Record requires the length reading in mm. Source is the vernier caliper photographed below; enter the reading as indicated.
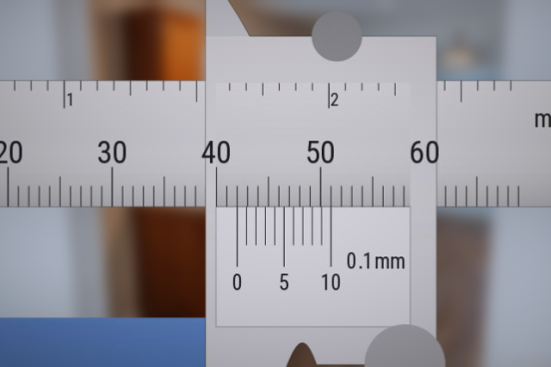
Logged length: 42.0 mm
